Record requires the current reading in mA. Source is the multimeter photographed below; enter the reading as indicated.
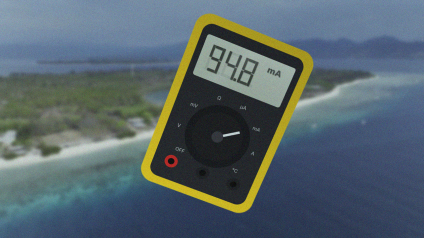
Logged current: 94.8 mA
